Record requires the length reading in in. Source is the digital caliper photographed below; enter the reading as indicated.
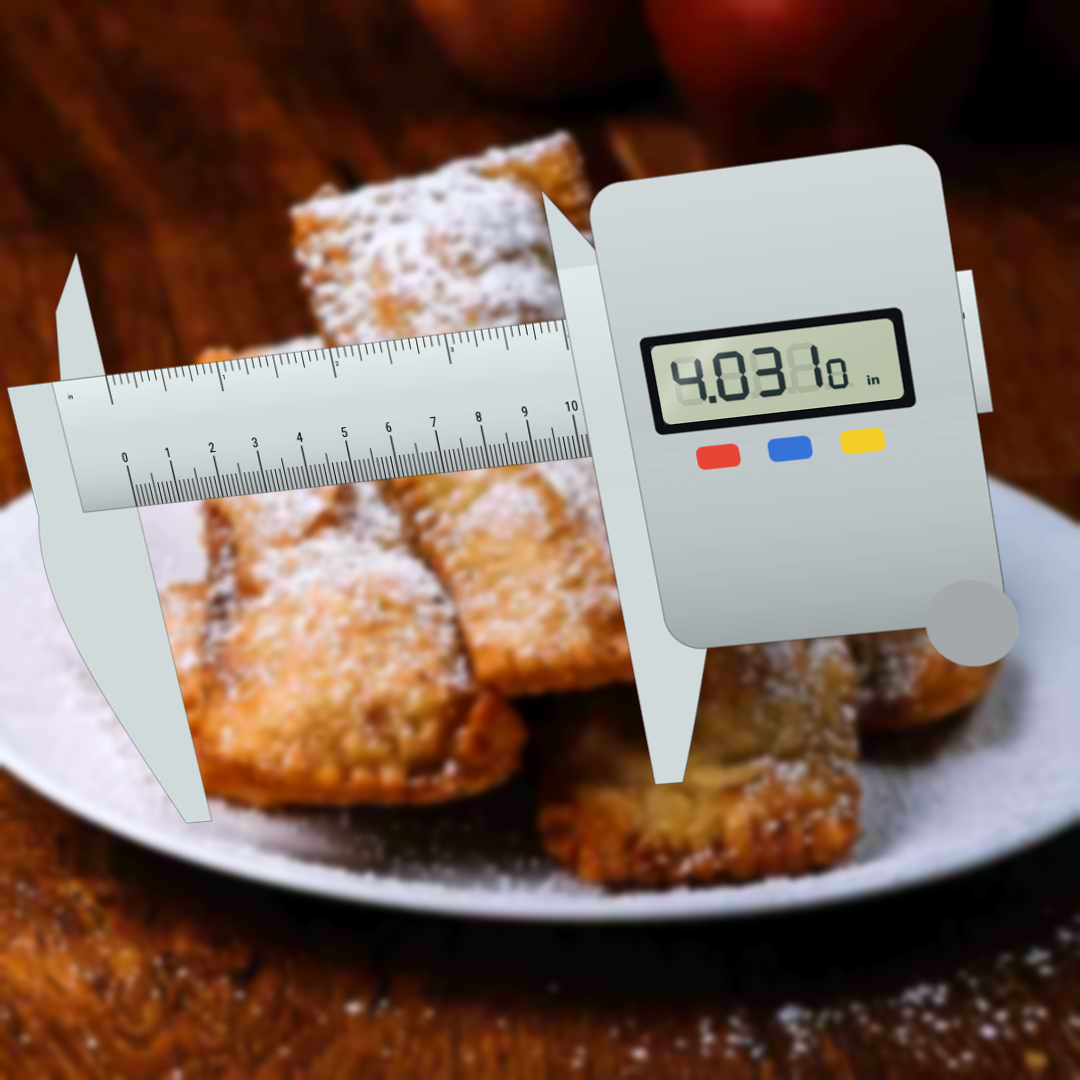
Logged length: 4.0310 in
